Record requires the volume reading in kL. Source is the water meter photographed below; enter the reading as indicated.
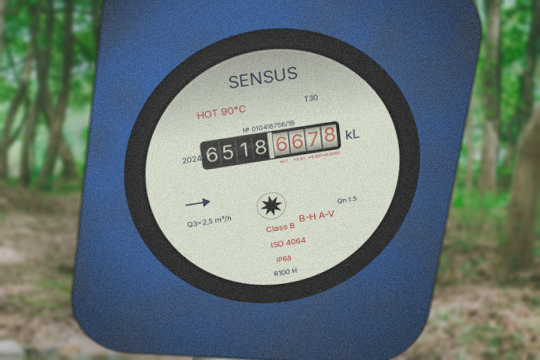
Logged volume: 6518.6678 kL
